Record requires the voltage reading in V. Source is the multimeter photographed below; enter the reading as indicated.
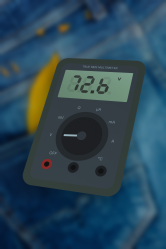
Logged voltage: 72.6 V
